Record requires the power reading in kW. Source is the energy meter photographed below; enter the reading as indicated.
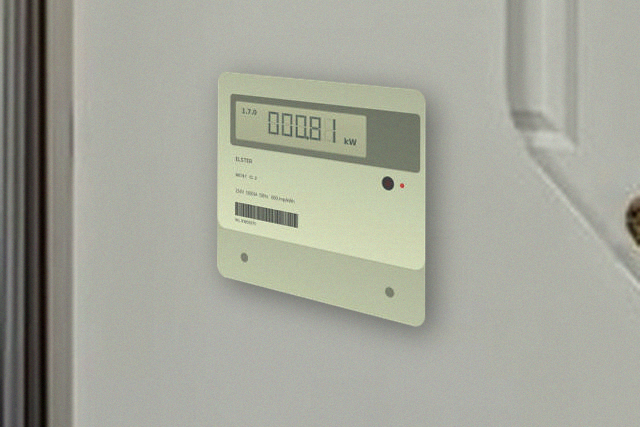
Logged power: 0.81 kW
